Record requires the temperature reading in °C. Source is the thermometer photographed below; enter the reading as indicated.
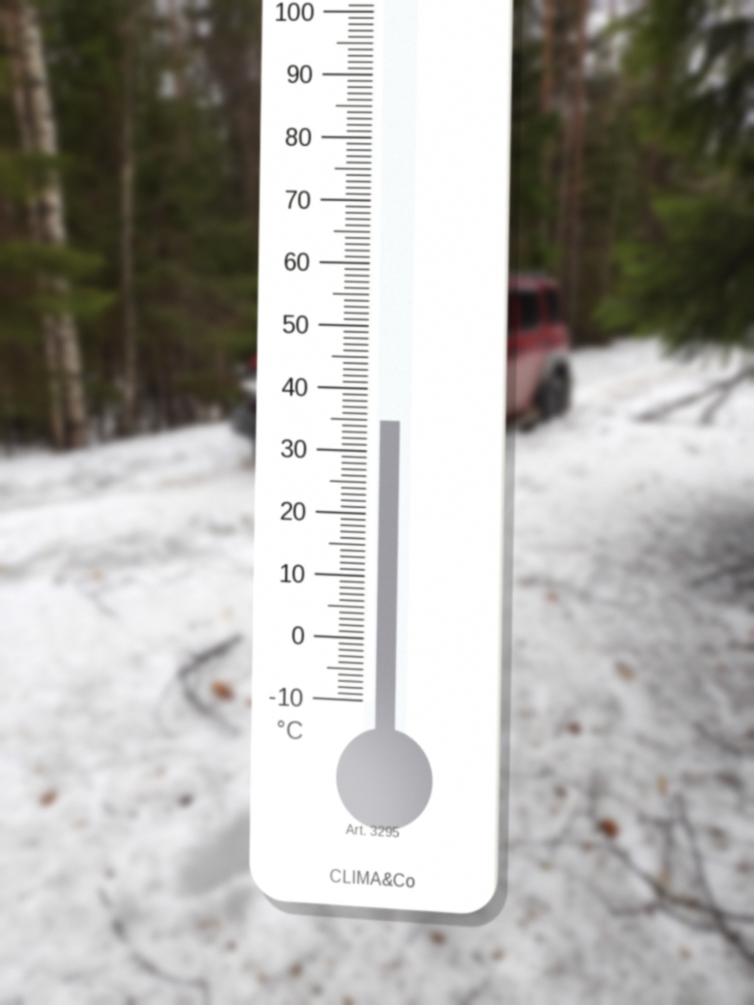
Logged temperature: 35 °C
